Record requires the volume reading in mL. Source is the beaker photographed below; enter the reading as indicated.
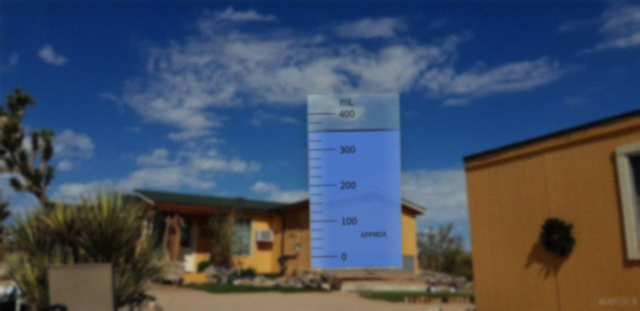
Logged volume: 350 mL
